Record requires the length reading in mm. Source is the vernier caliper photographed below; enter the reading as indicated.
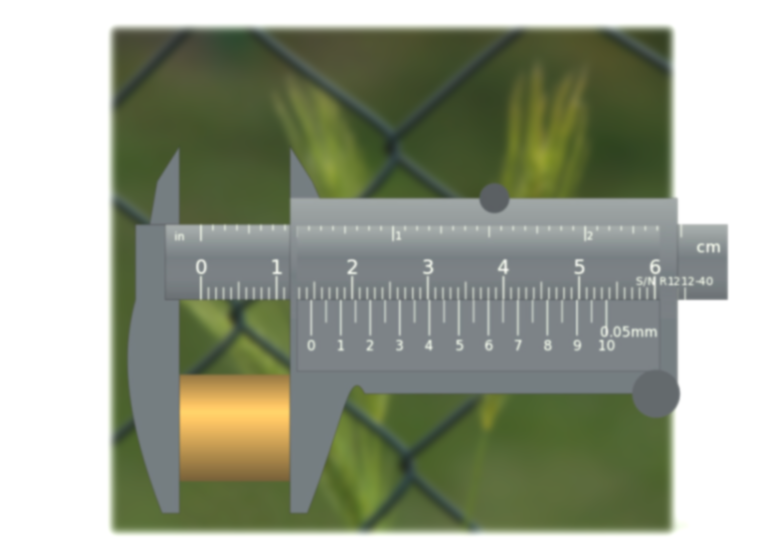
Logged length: 14.6 mm
